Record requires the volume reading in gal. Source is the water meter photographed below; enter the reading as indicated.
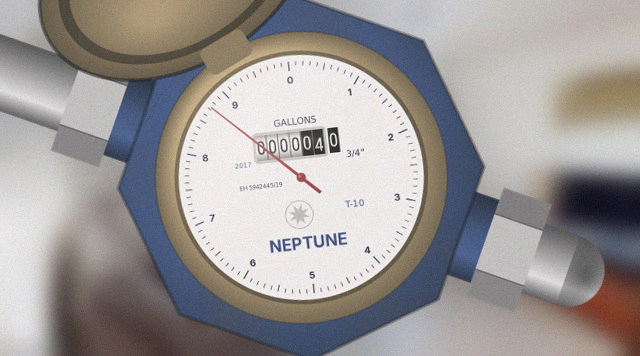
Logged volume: 38.7 gal
